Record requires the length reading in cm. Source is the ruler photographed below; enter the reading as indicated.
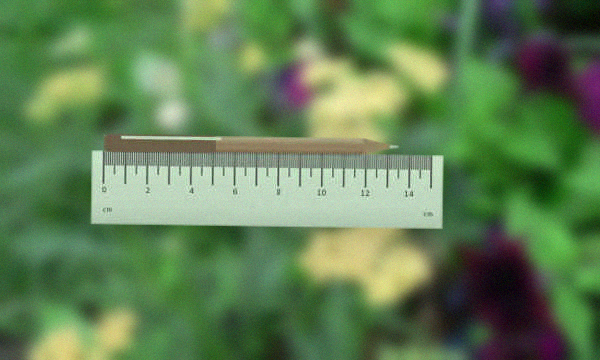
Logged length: 13.5 cm
